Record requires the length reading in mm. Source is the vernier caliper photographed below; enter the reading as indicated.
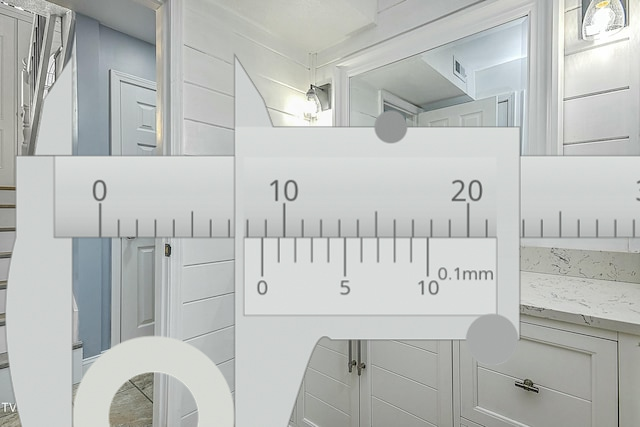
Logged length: 8.8 mm
